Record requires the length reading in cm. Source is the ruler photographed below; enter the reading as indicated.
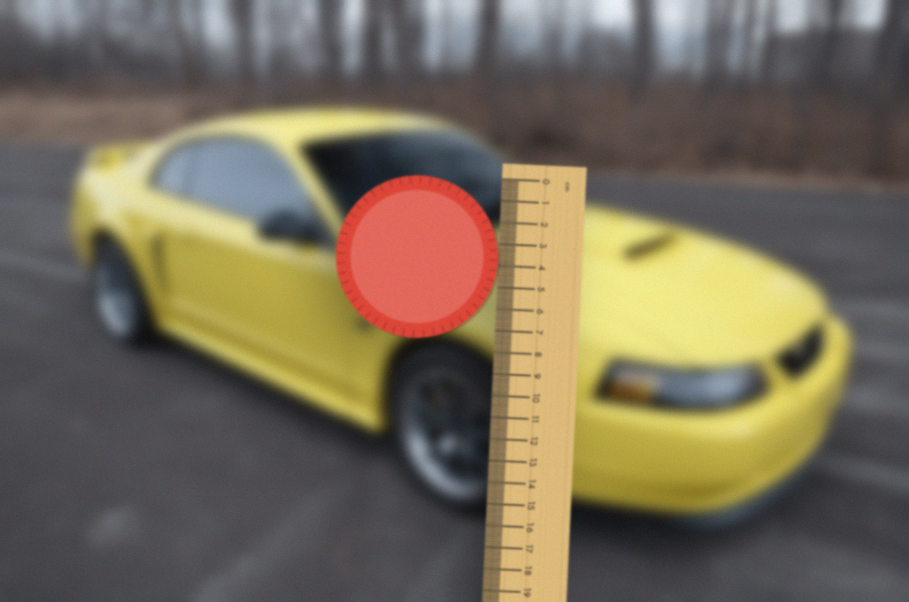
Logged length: 7.5 cm
